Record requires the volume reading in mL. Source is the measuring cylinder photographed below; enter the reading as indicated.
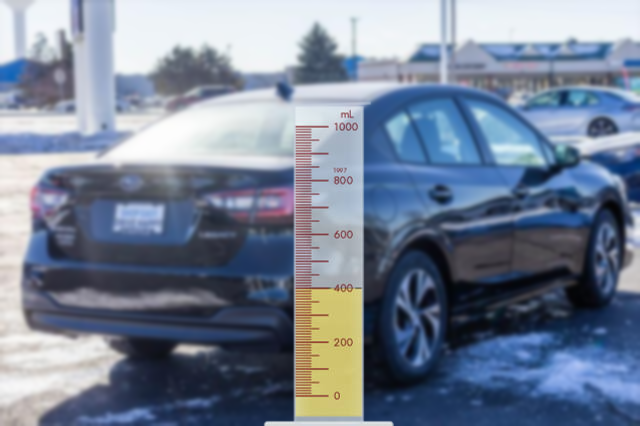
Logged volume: 400 mL
